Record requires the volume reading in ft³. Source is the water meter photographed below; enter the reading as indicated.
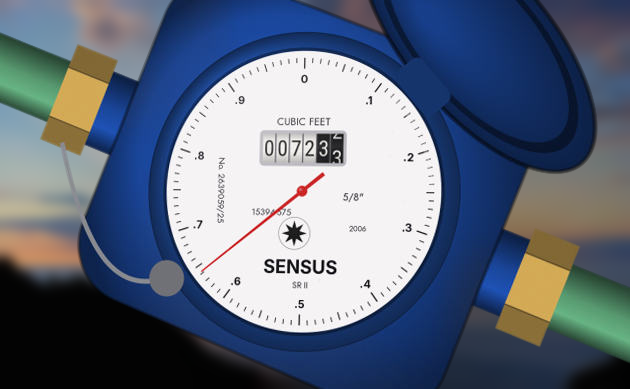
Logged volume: 7232.64 ft³
